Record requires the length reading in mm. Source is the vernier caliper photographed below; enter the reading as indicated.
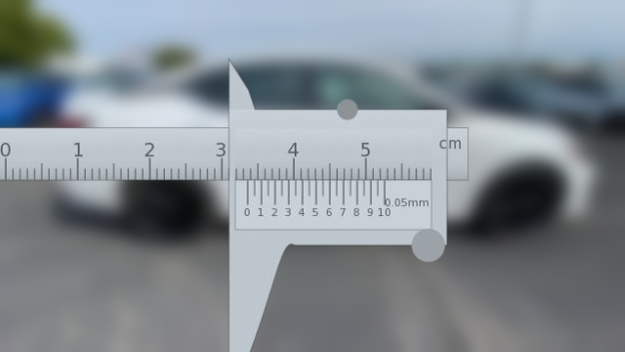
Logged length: 33.6 mm
